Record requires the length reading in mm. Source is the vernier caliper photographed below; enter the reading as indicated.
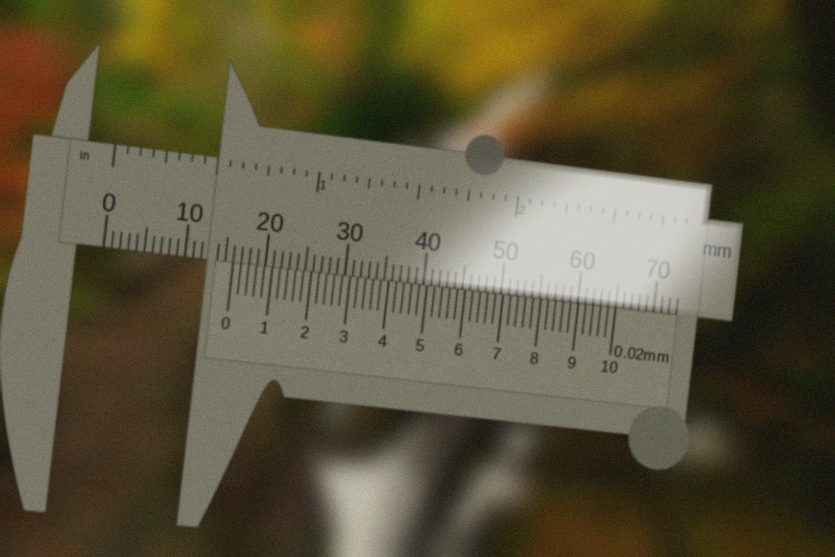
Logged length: 16.0 mm
